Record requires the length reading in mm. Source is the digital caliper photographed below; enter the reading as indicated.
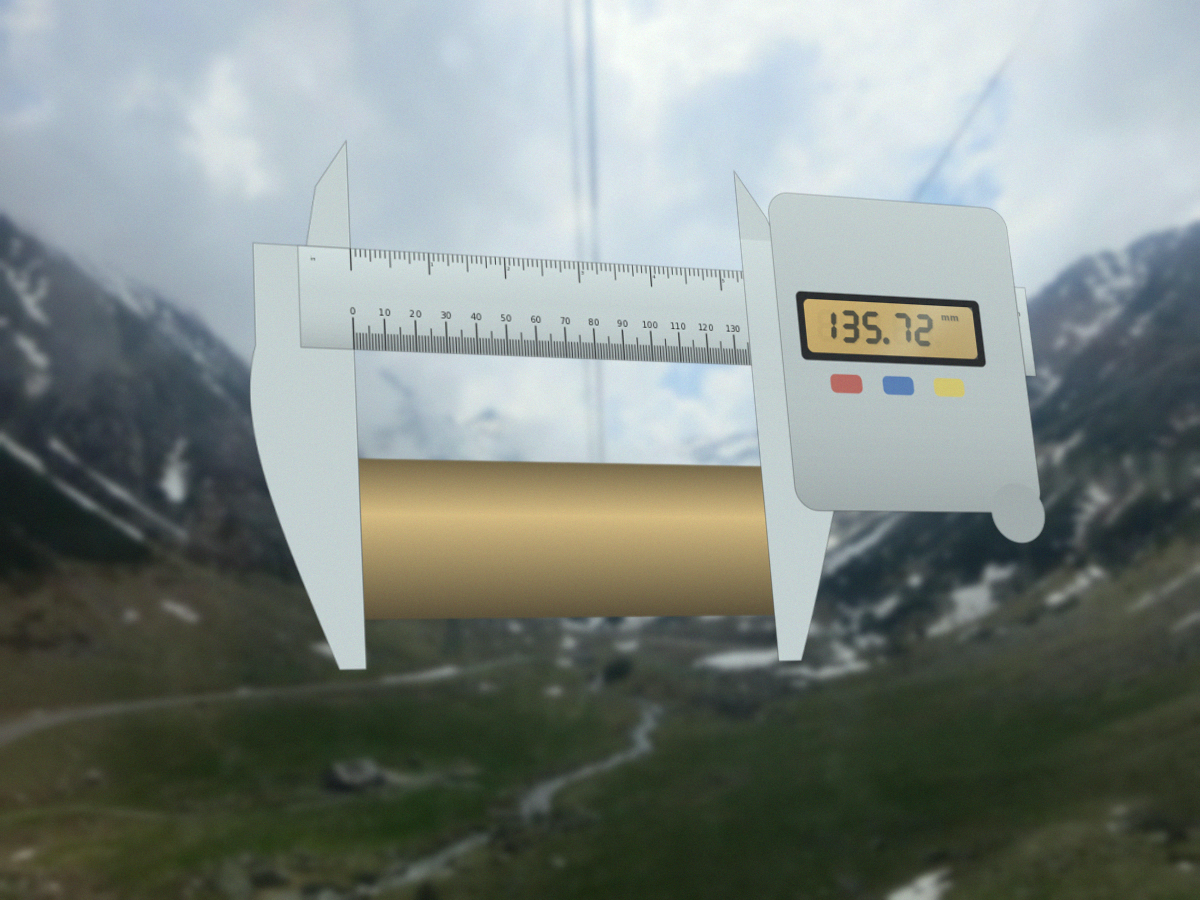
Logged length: 135.72 mm
